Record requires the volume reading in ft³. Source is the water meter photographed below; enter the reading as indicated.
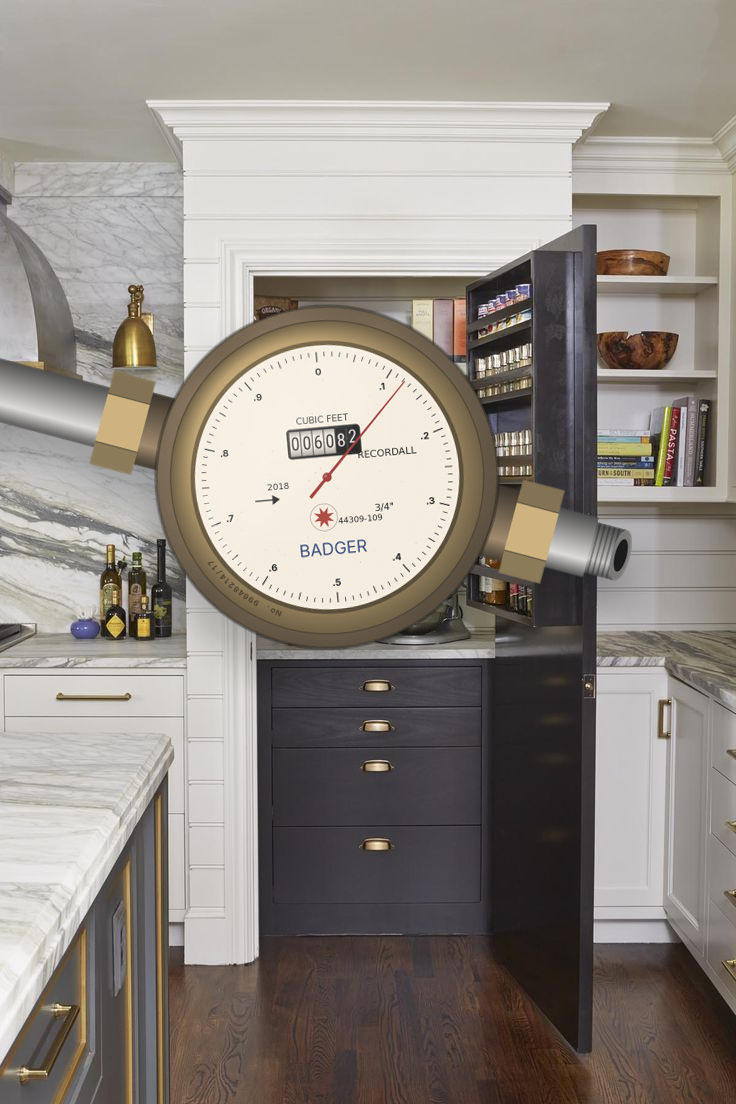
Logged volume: 6082.12 ft³
